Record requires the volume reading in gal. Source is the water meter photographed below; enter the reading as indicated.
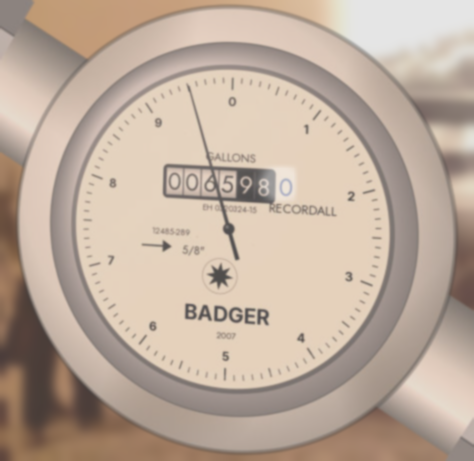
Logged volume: 65979.5 gal
